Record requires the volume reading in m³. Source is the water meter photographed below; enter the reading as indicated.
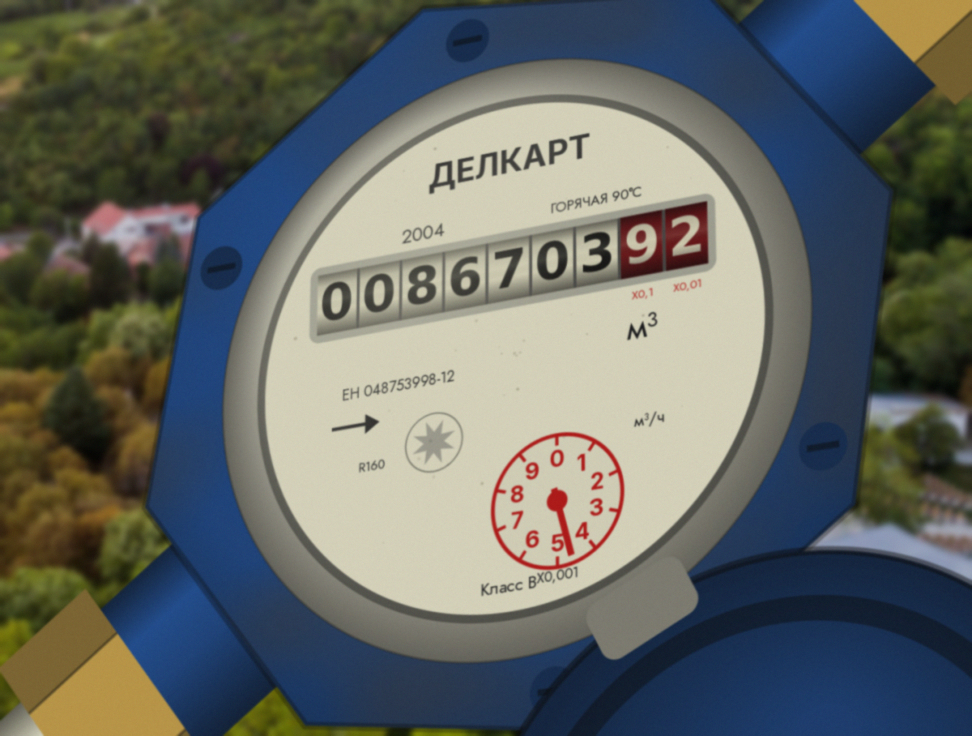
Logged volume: 86703.924 m³
